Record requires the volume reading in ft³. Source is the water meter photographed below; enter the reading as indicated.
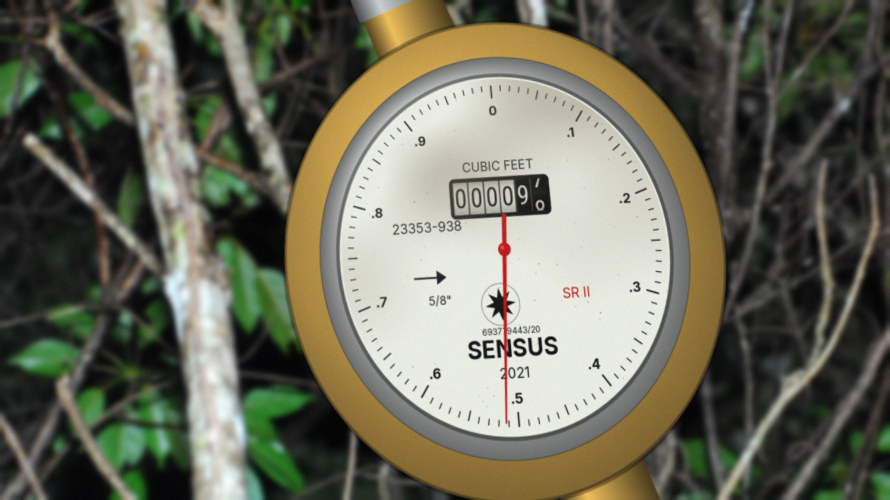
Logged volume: 97.51 ft³
